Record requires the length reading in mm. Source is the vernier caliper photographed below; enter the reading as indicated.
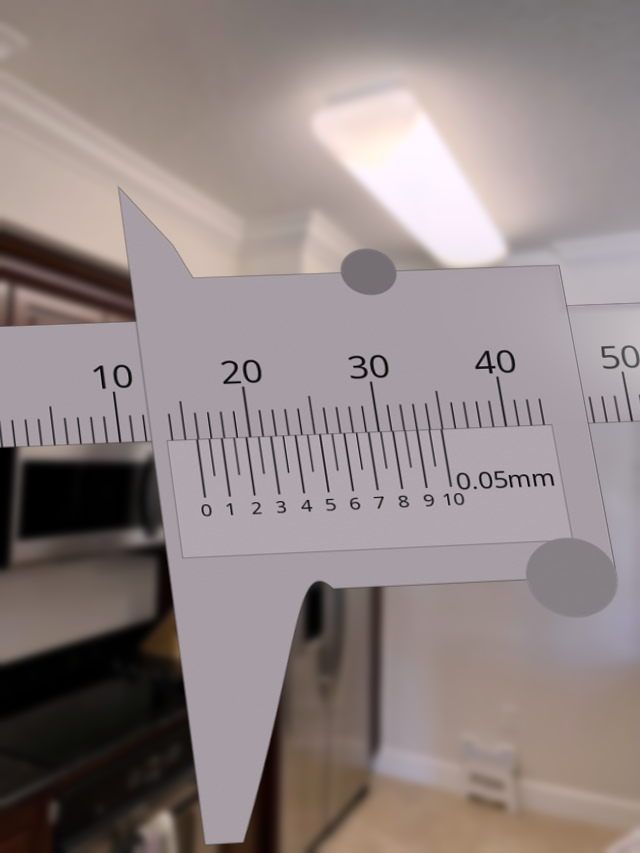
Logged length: 15.9 mm
